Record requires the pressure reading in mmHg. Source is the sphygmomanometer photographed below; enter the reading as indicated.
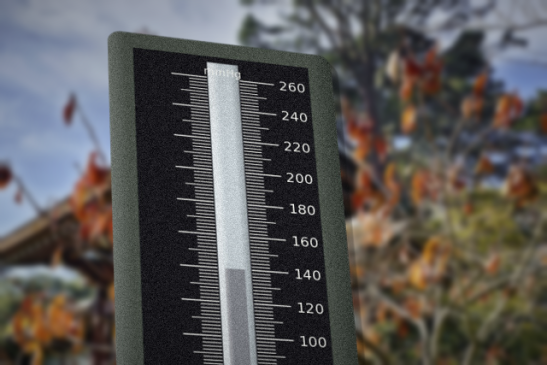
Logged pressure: 140 mmHg
